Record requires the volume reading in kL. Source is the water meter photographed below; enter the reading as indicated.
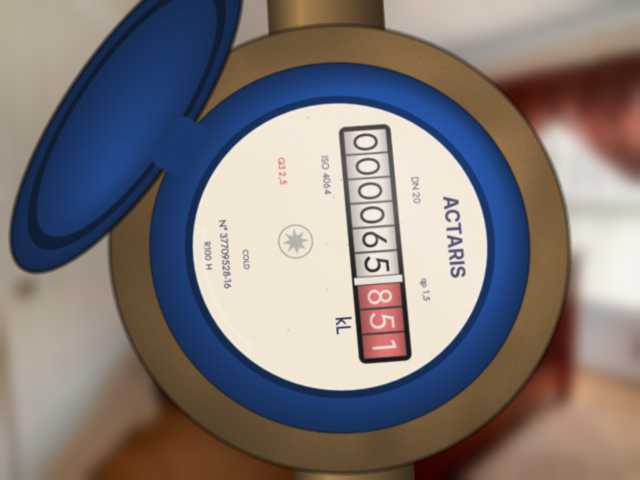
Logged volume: 65.851 kL
